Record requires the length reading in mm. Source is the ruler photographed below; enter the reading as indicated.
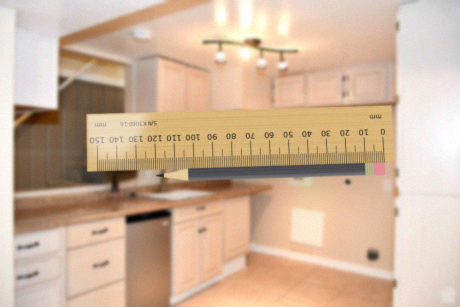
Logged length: 120 mm
